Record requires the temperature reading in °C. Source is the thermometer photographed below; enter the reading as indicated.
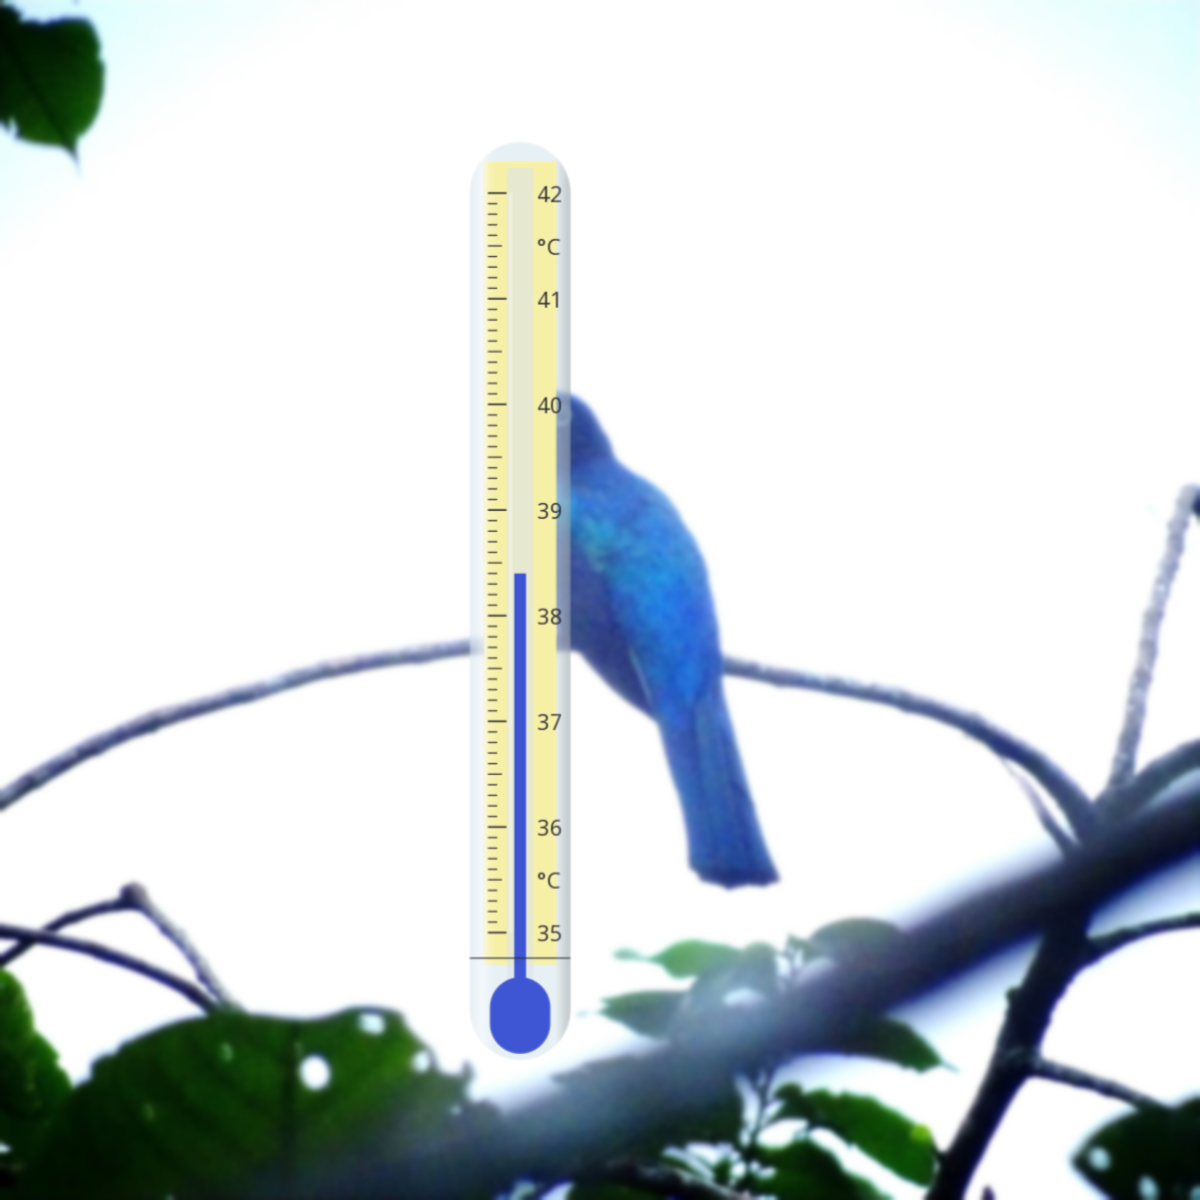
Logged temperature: 38.4 °C
